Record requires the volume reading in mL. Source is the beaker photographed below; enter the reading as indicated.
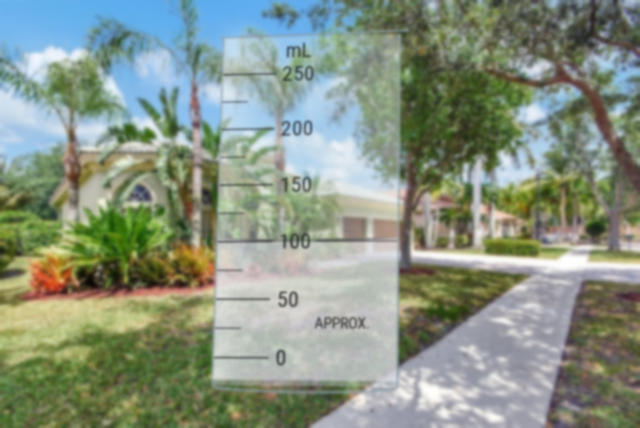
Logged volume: 100 mL
